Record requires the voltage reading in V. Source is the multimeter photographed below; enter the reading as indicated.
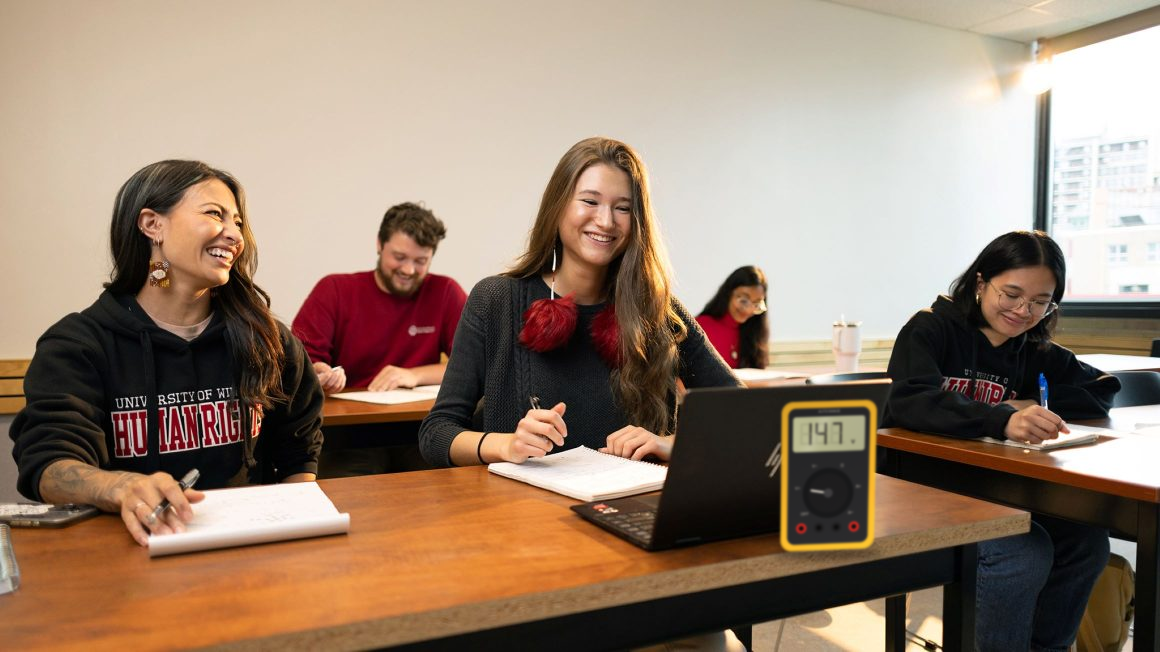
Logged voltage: 147 V
